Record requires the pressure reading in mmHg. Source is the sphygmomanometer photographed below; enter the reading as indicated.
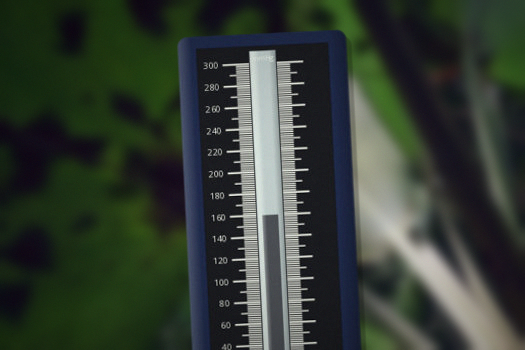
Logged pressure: 160 mmHg
